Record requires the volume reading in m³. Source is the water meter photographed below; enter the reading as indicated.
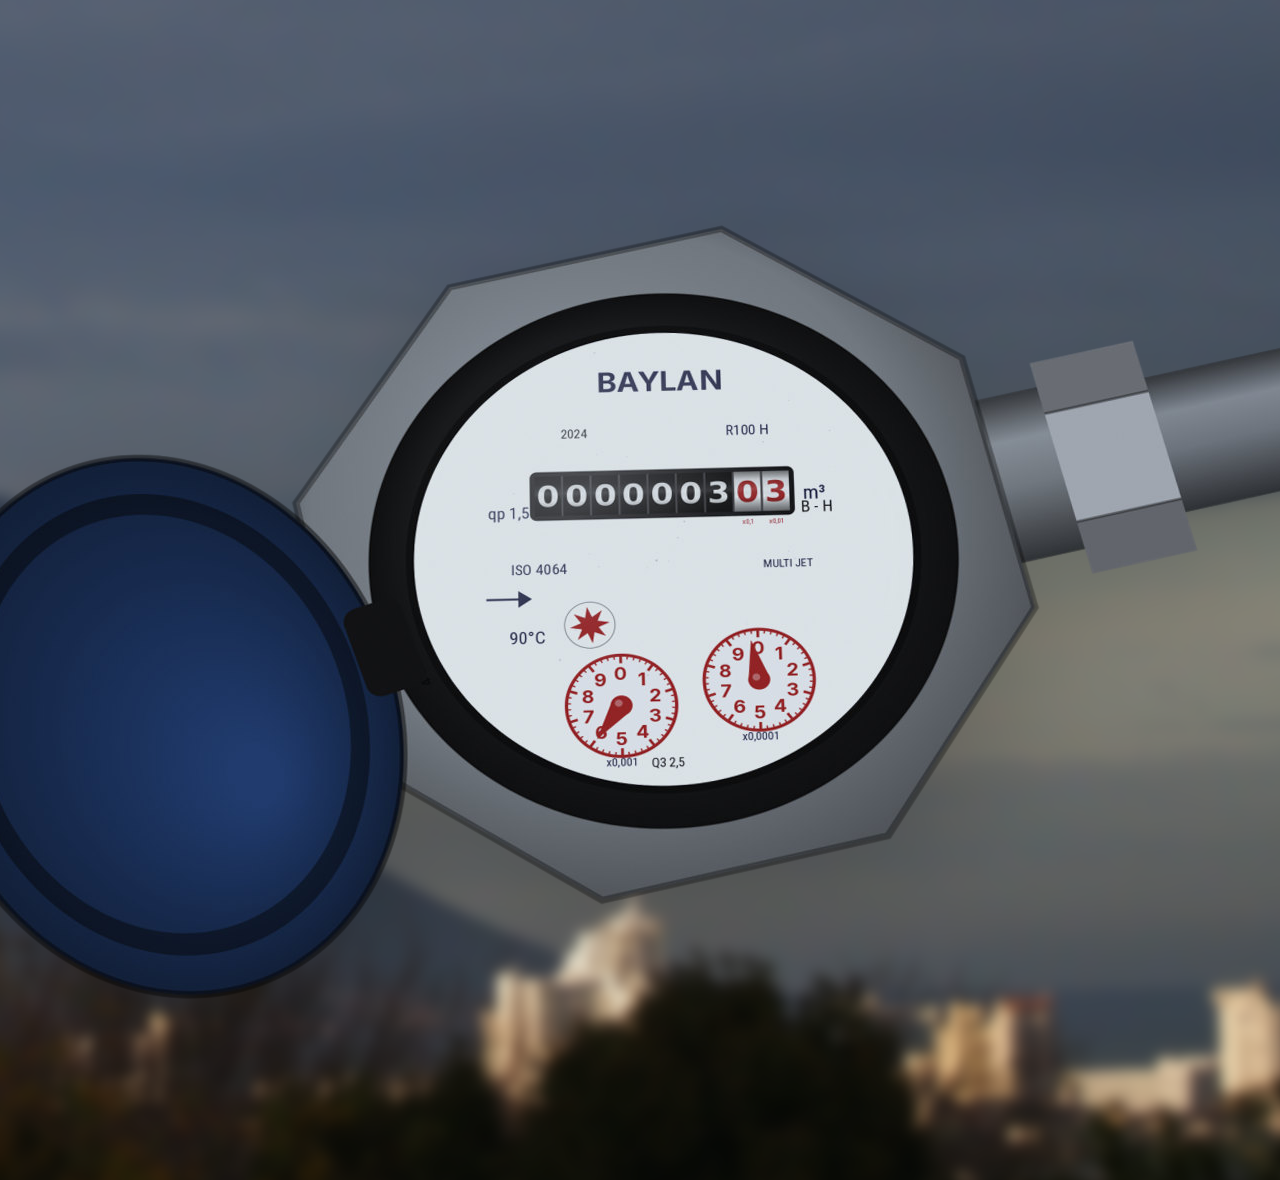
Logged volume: 3.0359 m³
